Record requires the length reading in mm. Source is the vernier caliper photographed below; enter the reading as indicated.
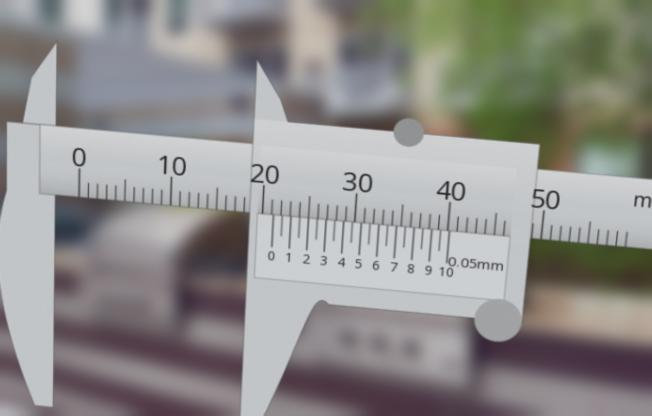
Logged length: 21.2 mm
